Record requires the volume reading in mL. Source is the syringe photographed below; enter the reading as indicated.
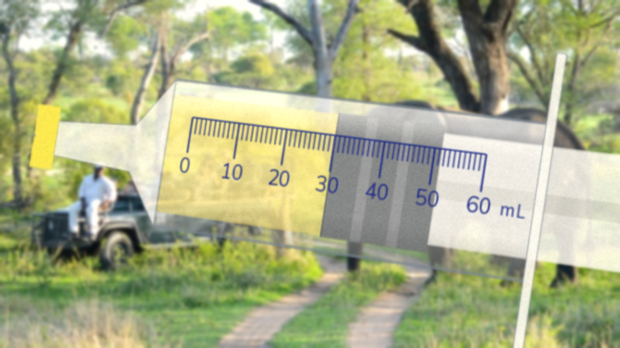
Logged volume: 30 mL
